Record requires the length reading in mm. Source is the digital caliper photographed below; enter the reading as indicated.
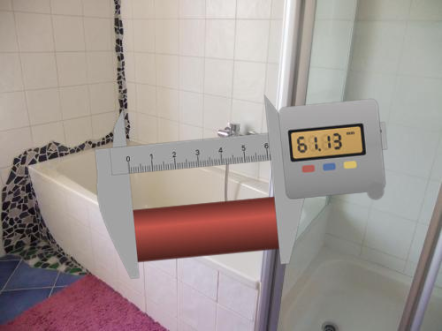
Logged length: 61.13 mm
